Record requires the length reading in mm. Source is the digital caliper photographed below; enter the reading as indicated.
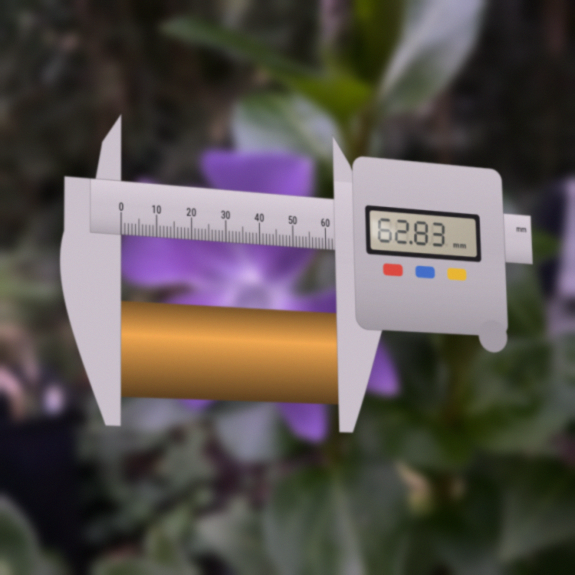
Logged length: 62.83 mm
